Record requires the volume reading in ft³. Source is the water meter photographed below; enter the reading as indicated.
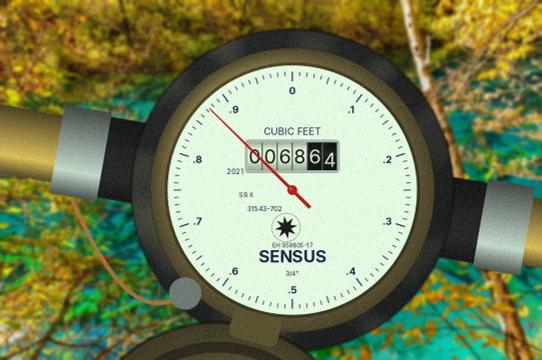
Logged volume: 6863.87 ft³
